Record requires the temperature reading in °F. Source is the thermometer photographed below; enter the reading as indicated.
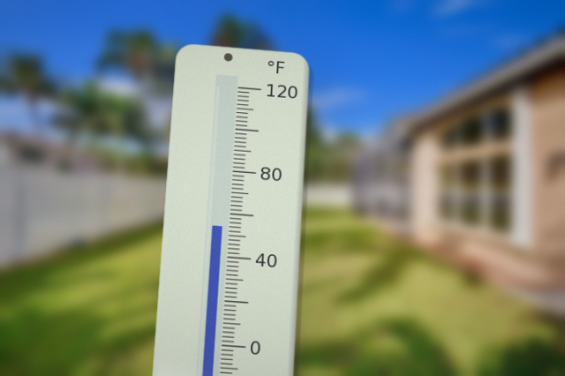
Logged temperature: 54 °F
